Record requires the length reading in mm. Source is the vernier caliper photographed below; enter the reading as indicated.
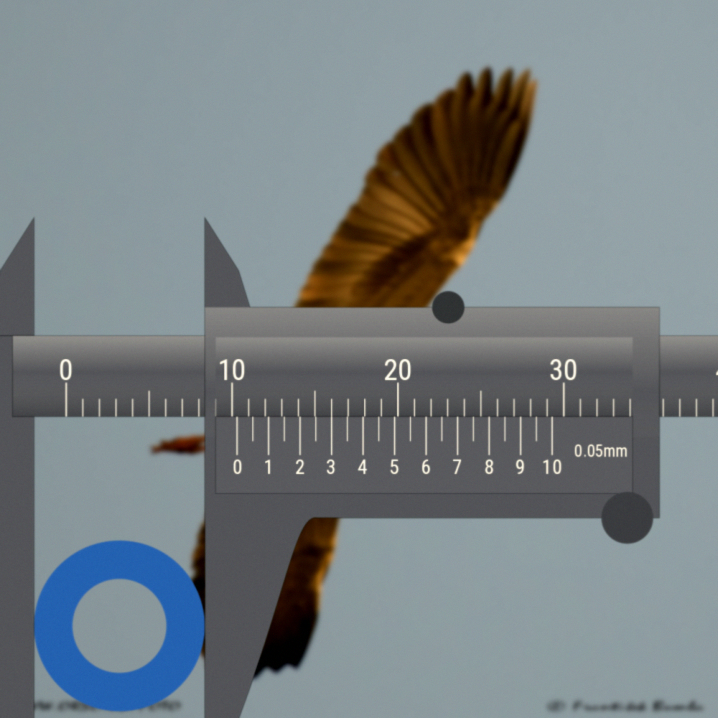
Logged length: 10.3 mm
